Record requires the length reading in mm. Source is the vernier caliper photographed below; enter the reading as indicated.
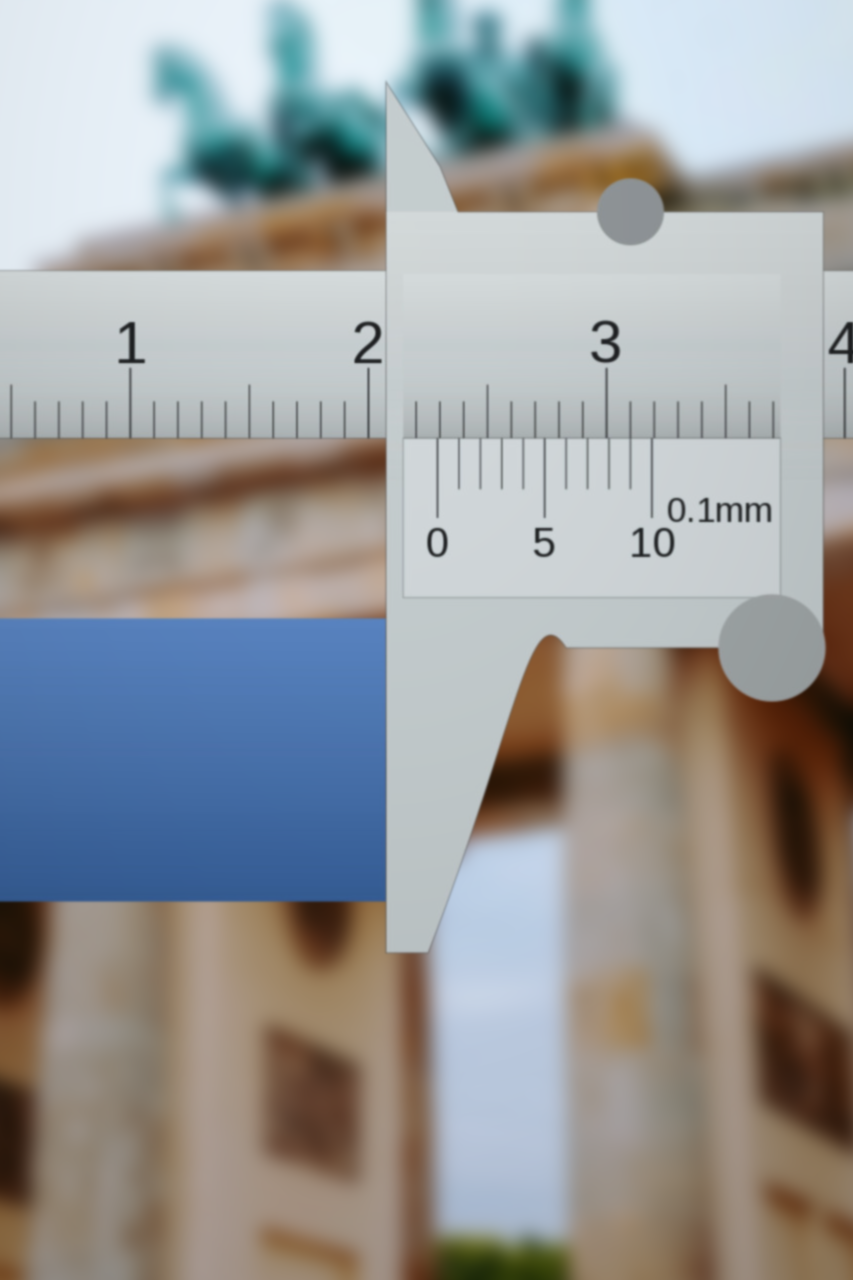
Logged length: 22.9 mm
